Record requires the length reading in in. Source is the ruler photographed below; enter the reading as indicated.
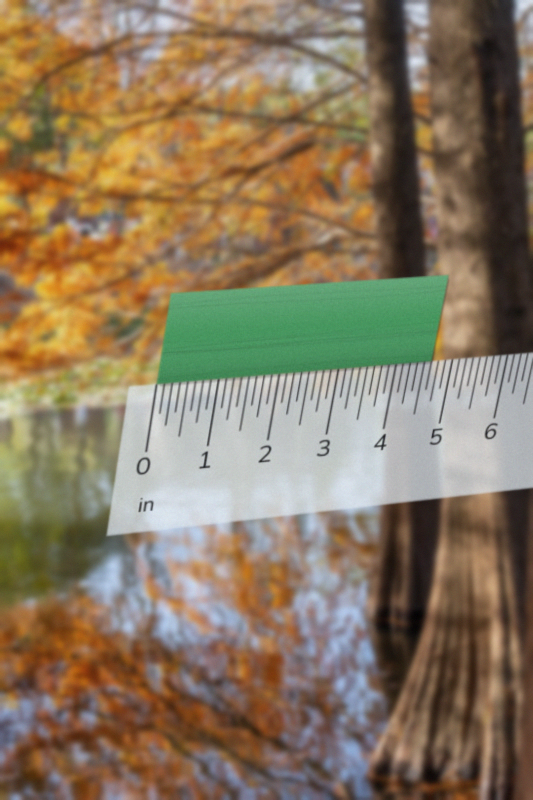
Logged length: 4.625 in
